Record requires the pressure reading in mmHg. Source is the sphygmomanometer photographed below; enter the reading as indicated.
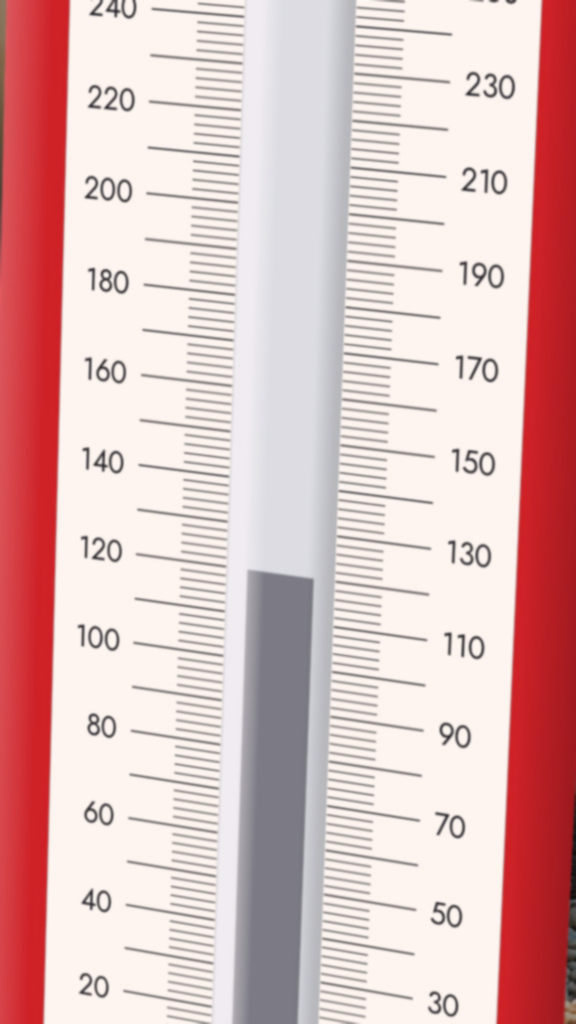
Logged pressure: 120 mmHg
